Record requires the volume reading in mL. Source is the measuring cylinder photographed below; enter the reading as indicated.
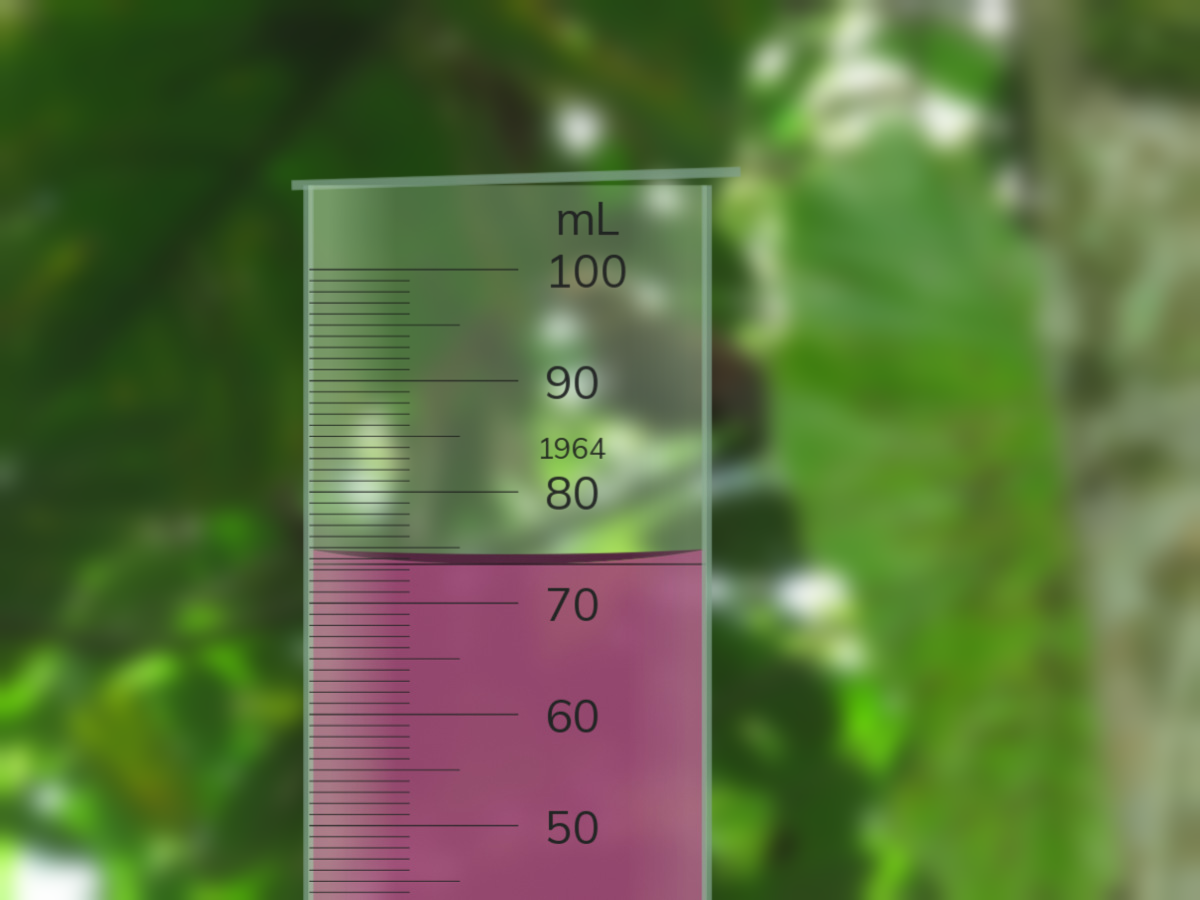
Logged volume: 73.5 mL
